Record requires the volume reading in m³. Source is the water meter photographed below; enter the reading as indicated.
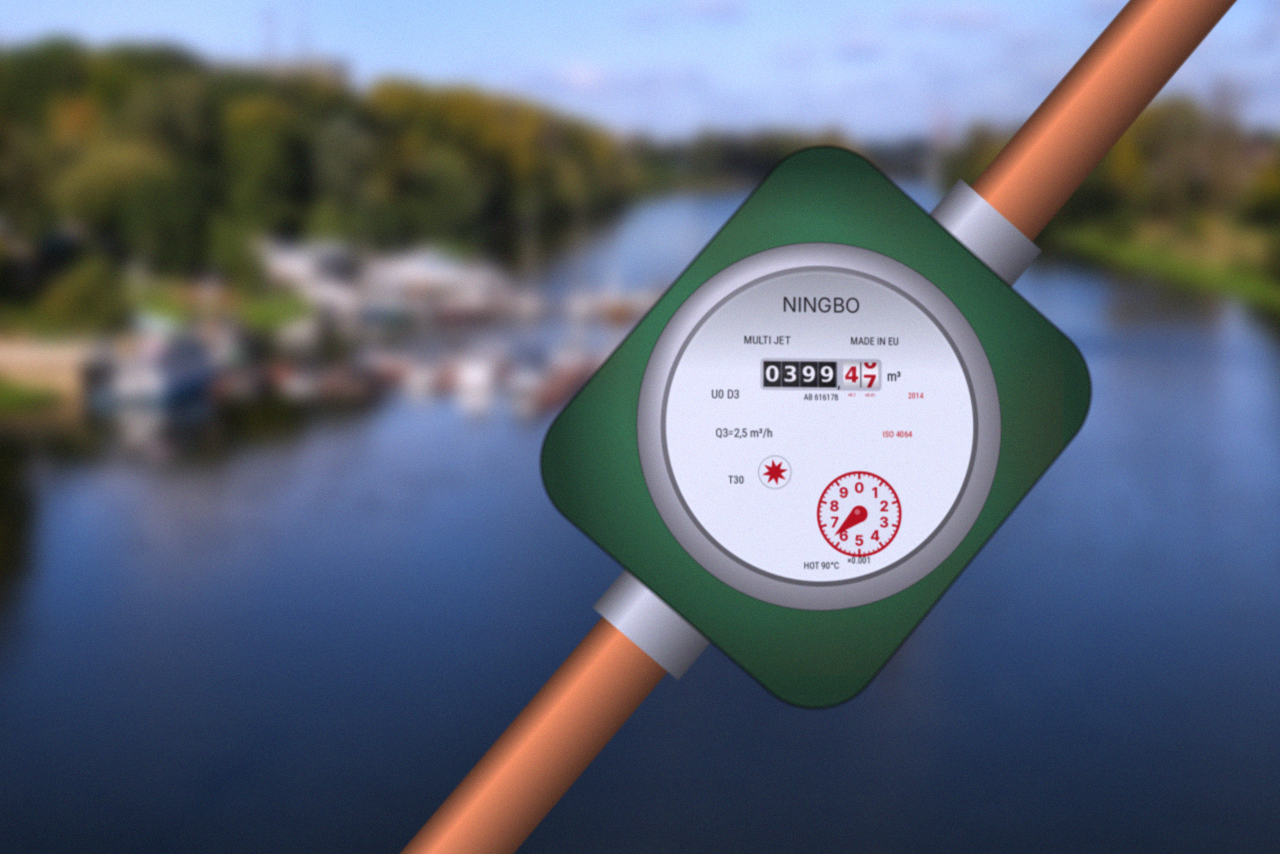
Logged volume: 399.466 m³
